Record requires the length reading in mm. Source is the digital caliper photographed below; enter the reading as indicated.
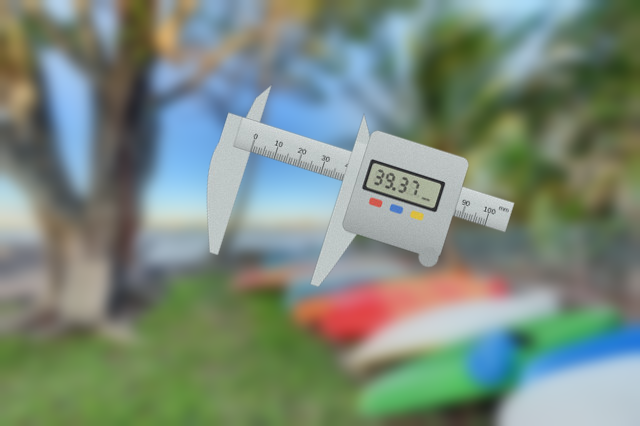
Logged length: 39.37 mm
